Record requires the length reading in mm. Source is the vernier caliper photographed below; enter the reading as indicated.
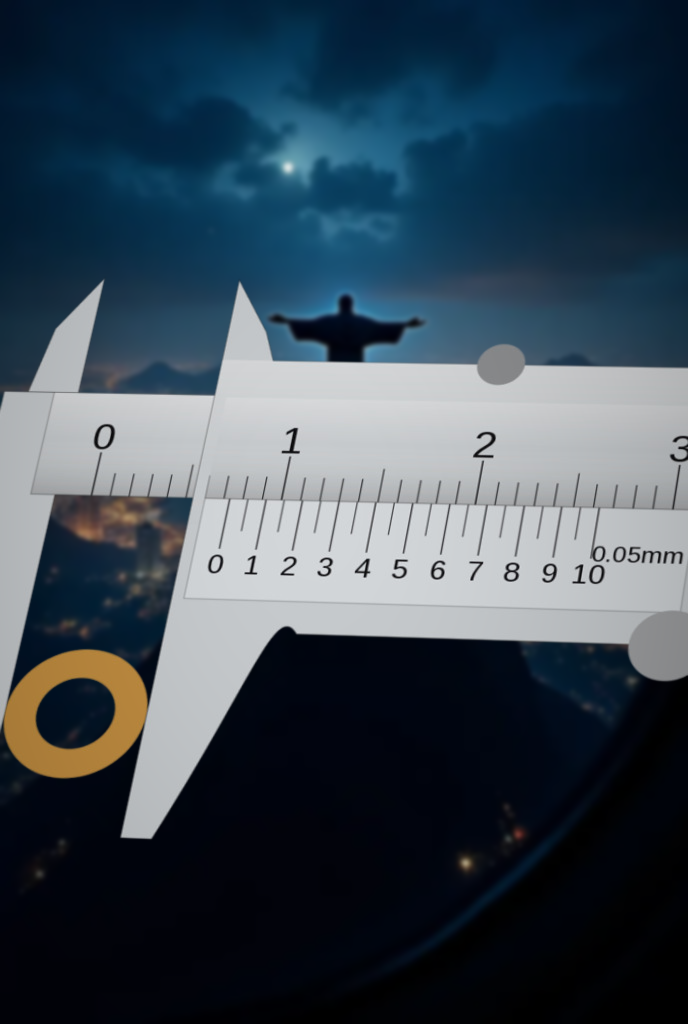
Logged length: 7.3 mm
